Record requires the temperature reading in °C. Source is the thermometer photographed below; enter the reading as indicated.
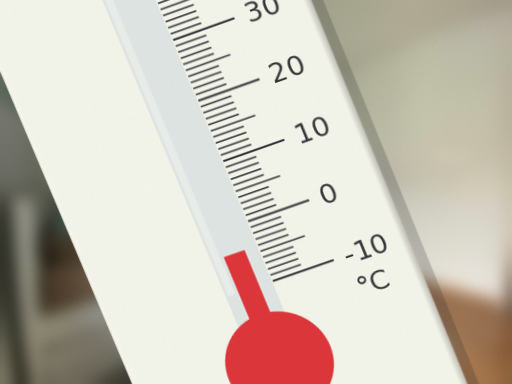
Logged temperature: -4 °C
